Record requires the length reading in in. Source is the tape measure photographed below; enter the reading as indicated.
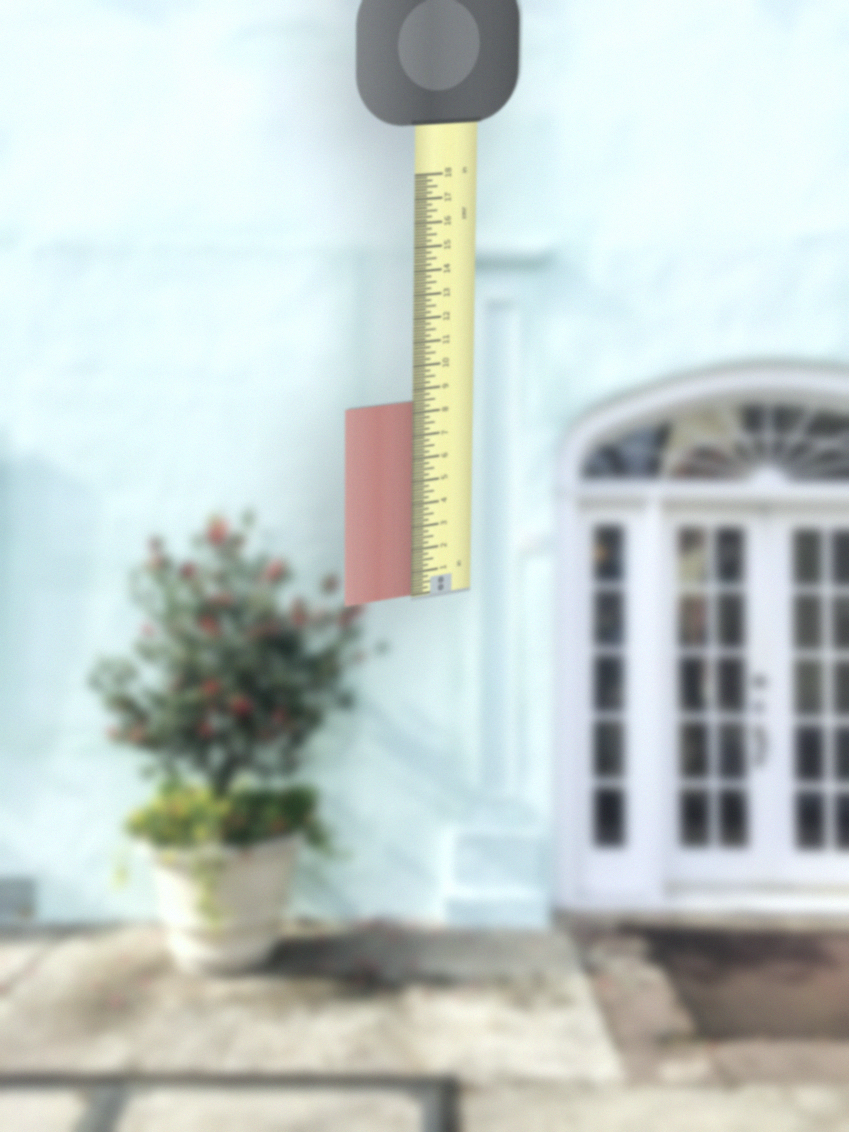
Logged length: 8.5 in
